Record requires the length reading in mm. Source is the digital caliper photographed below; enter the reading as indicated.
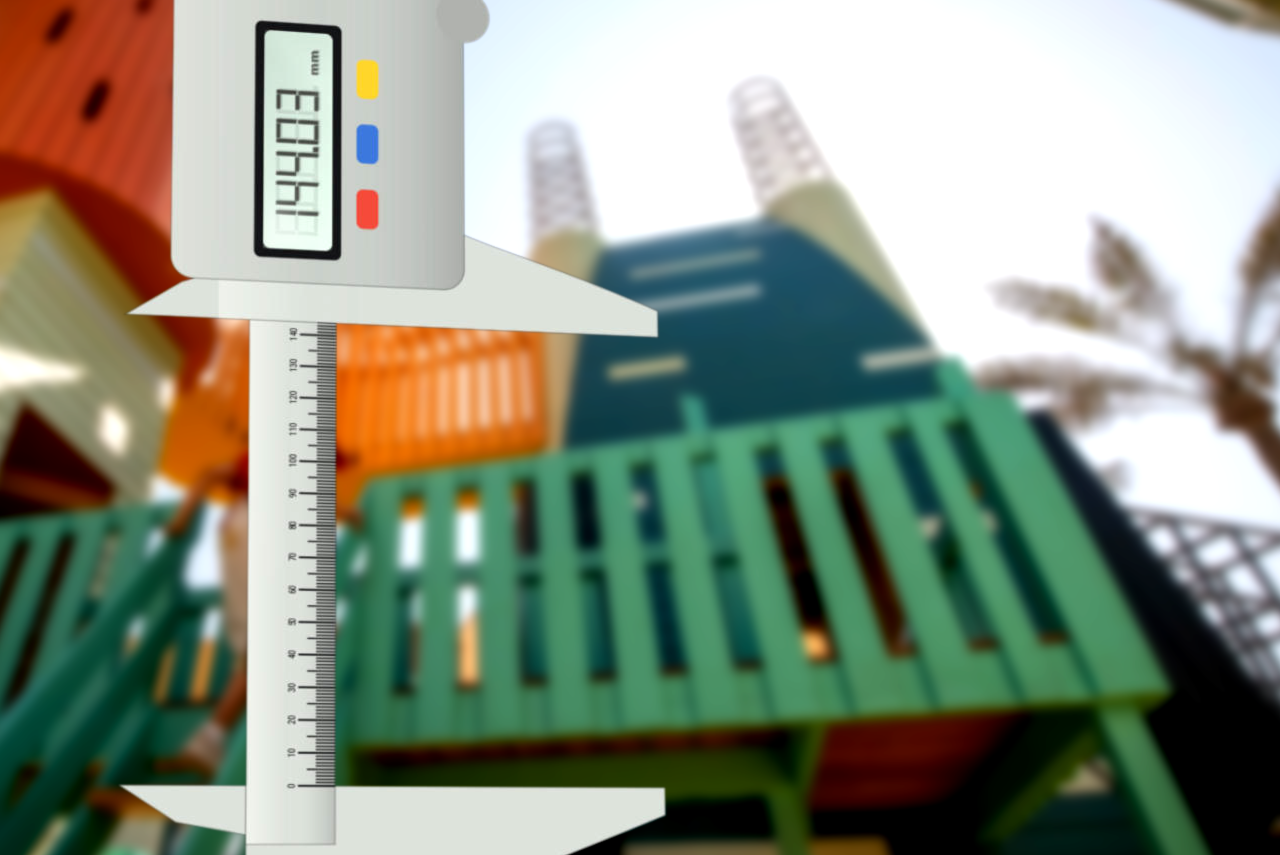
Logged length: 144.03 mm
